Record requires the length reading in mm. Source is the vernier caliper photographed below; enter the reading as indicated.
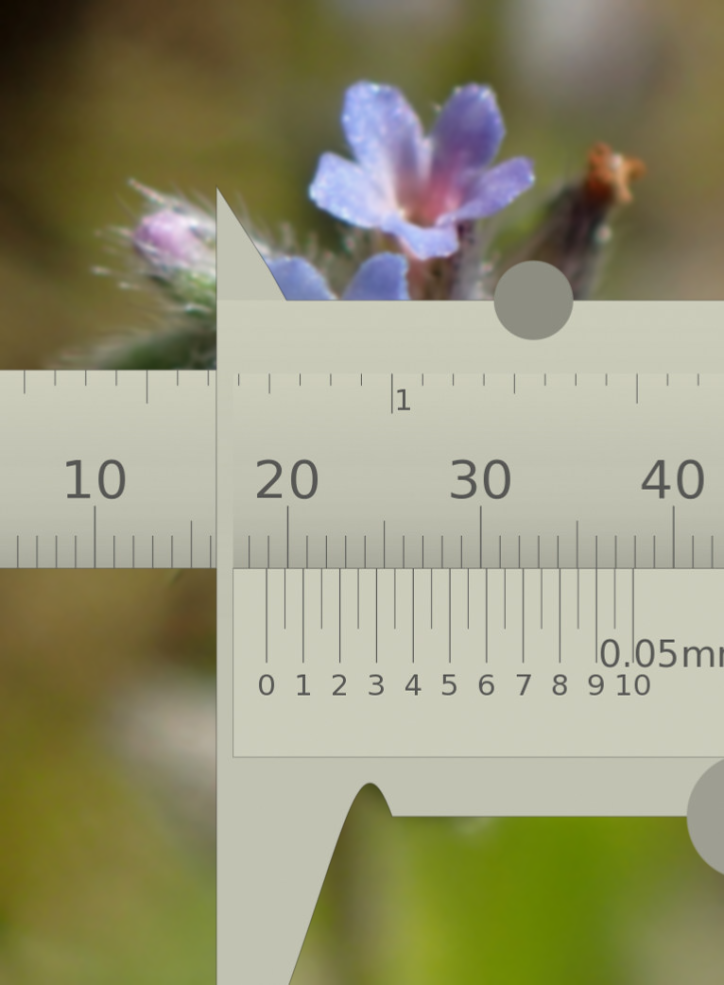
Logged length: 18.9 mm
